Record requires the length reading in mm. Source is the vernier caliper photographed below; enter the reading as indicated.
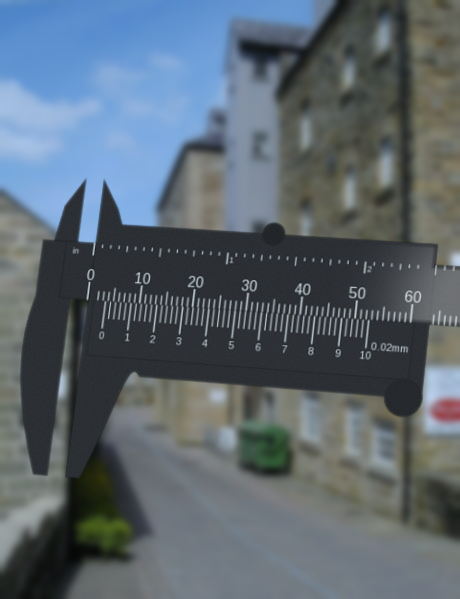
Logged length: 3.5 mm
